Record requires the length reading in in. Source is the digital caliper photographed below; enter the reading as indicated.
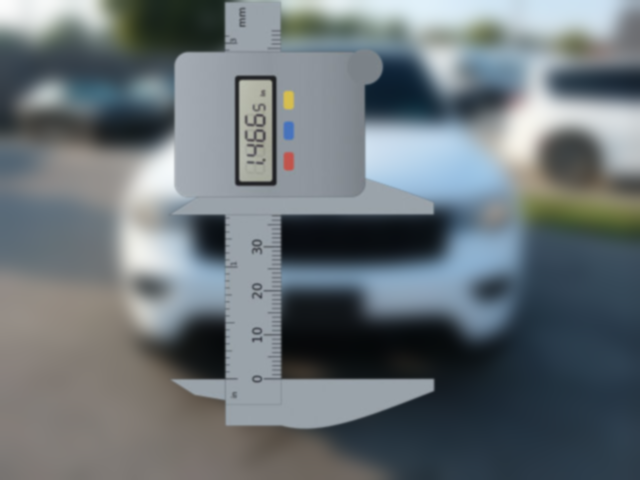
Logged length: 1.4665 in
